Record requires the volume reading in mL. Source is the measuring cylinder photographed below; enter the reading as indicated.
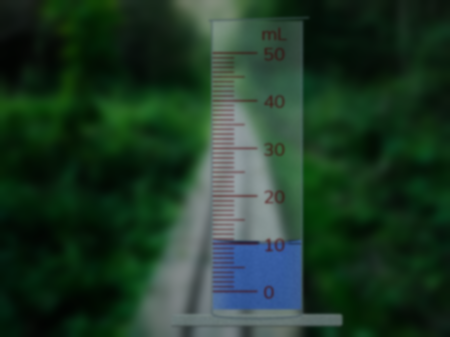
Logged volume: 10 mL
